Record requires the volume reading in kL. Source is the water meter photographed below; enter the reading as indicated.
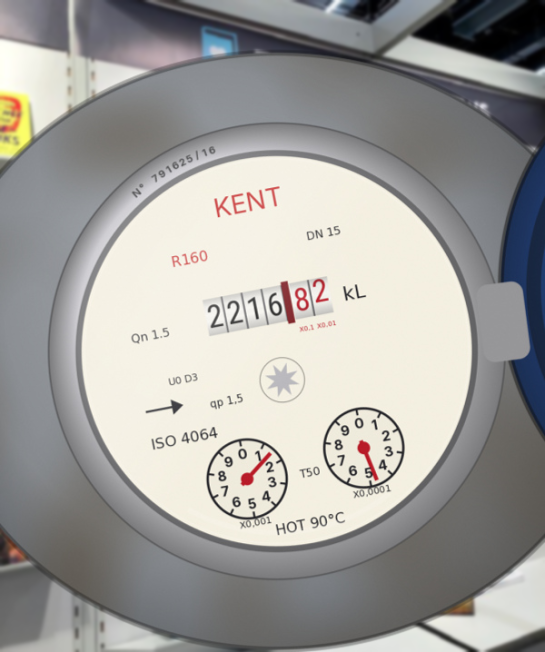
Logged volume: 2216.8214 kL
